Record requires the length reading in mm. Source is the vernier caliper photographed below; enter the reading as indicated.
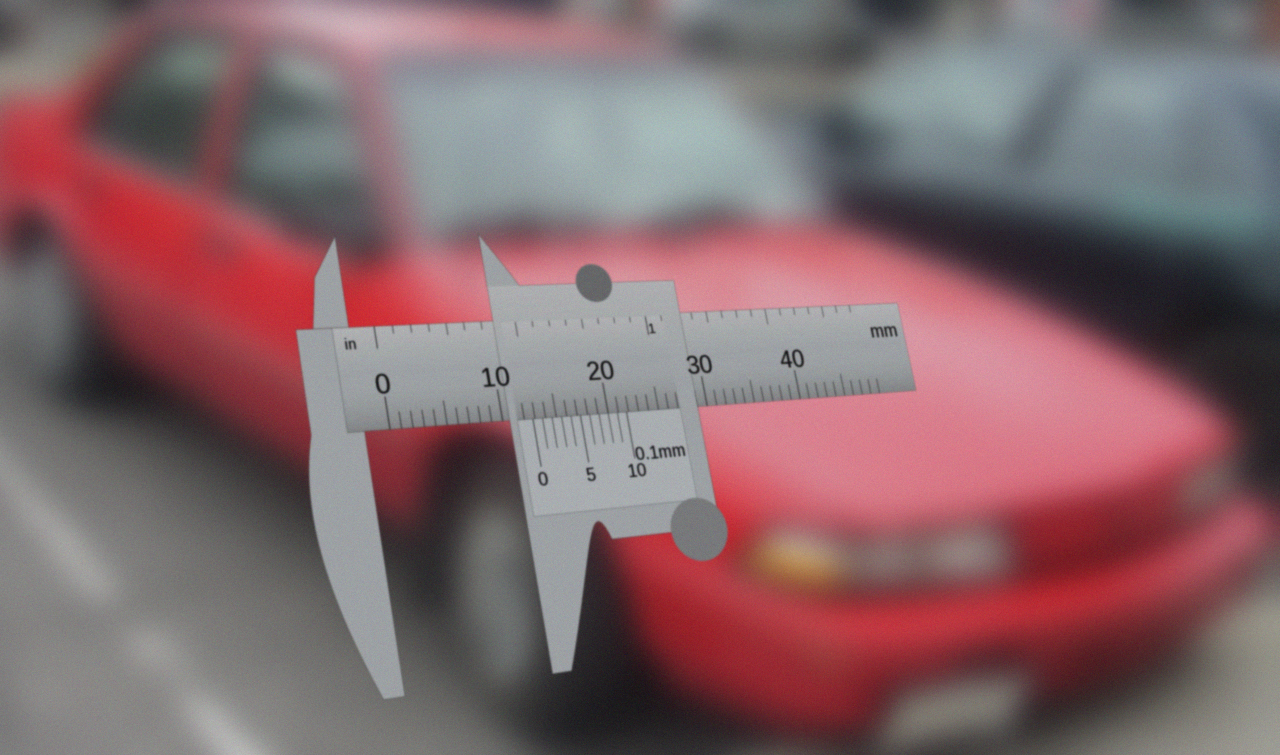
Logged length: 12.8 mm
